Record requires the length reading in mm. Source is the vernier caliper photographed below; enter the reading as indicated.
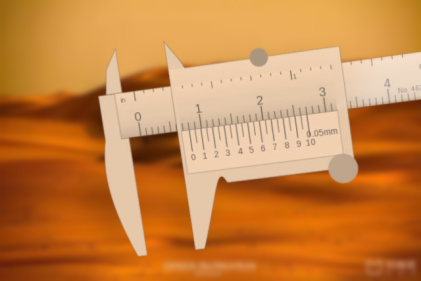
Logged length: 8.0 mm
